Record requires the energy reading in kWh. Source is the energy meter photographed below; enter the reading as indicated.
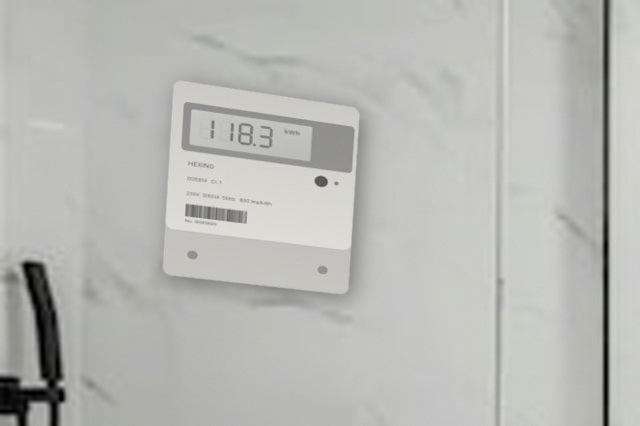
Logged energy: 118.3 kWh
